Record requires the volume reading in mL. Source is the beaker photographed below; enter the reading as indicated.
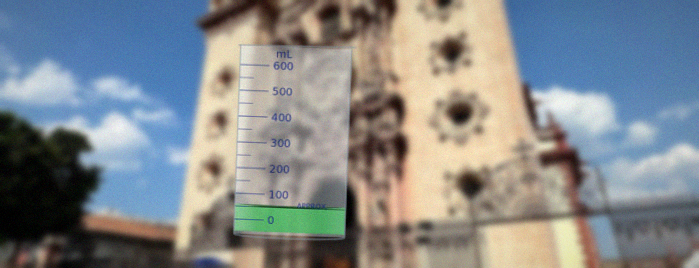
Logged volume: 50 mL
